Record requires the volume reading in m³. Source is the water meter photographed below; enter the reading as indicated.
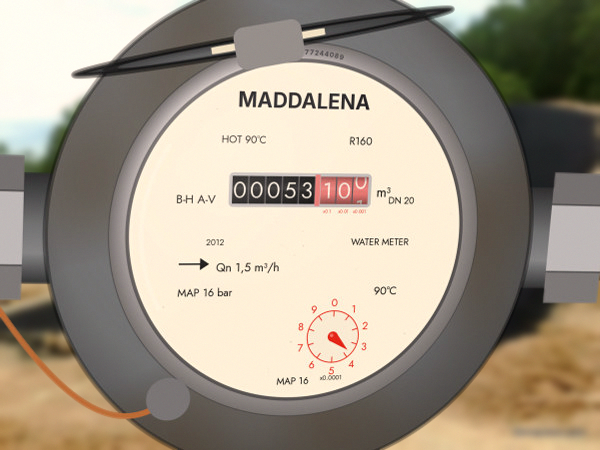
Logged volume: 53.1003 m³
